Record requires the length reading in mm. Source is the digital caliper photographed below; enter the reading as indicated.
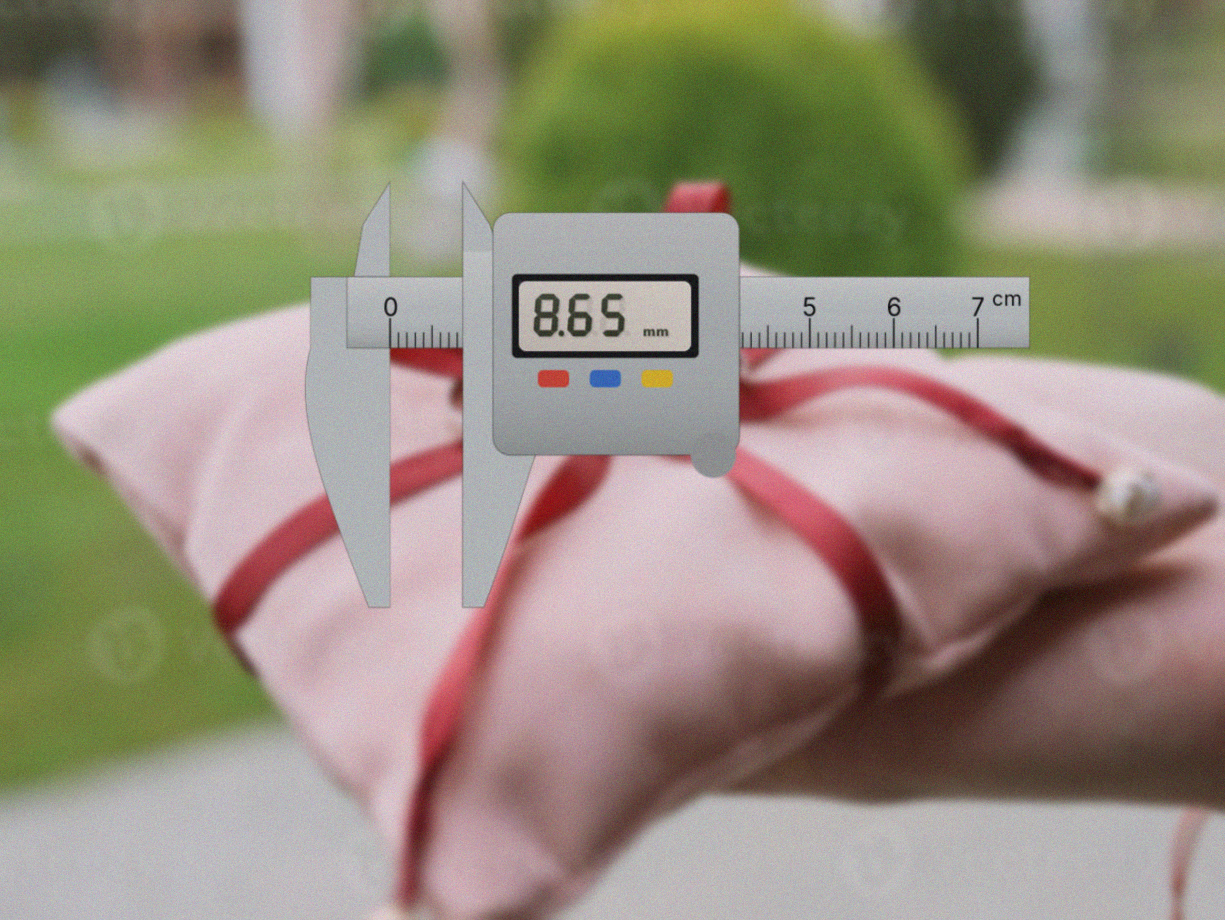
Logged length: 8.65 mm
